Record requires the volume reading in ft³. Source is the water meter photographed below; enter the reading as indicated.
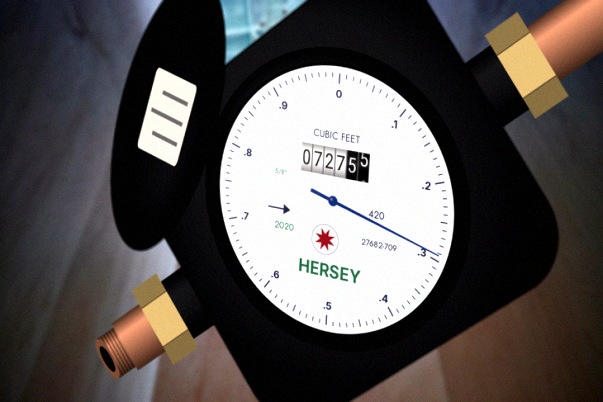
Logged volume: 72755.29 ft³
